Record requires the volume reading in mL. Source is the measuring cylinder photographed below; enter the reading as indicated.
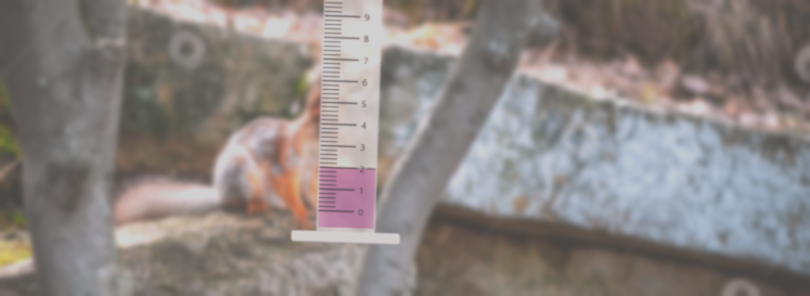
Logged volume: 2 mL
